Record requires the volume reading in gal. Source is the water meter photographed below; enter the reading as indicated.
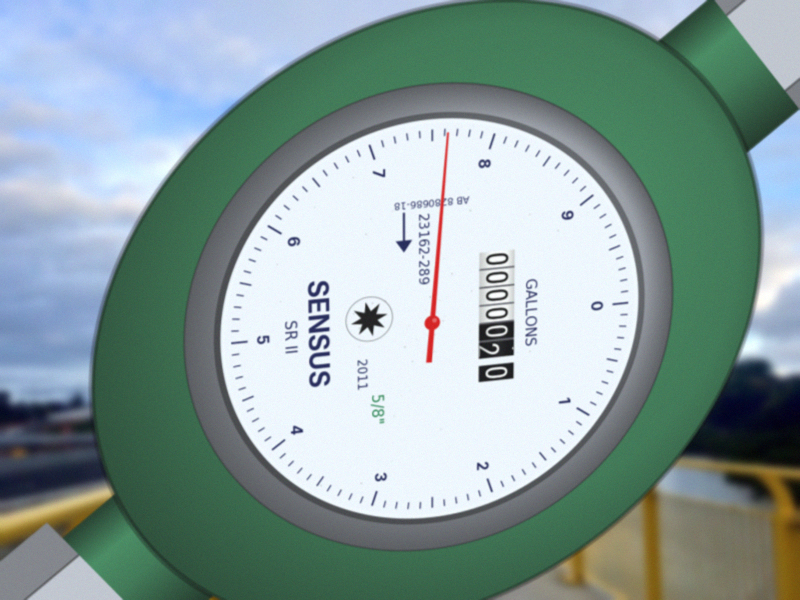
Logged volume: 17.6 gal
